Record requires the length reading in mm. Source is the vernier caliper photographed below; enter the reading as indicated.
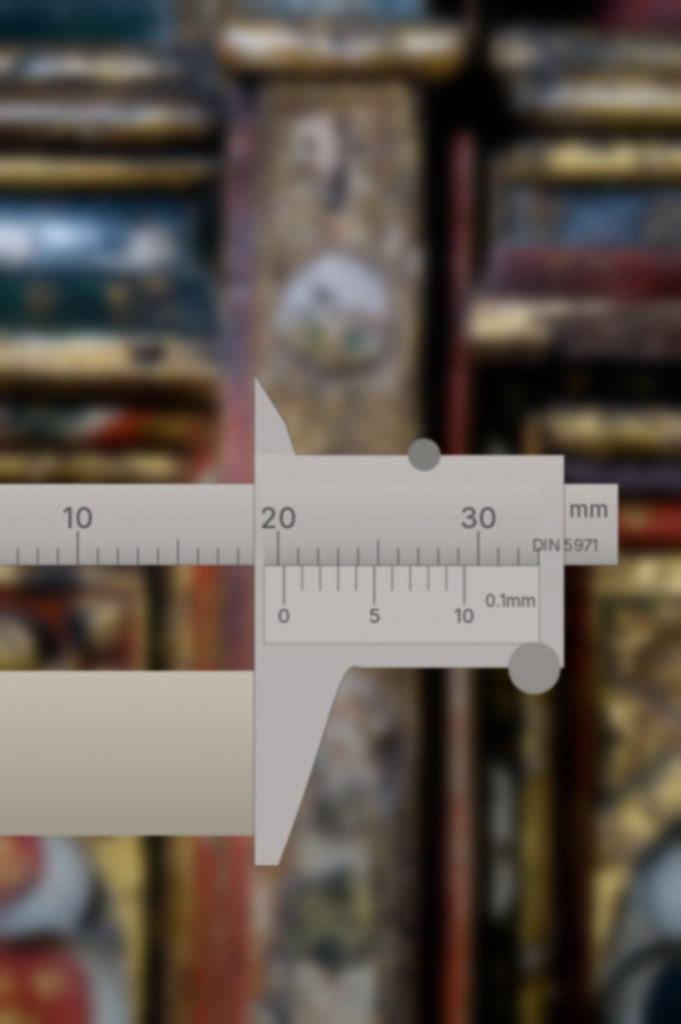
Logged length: 20.3 mm
